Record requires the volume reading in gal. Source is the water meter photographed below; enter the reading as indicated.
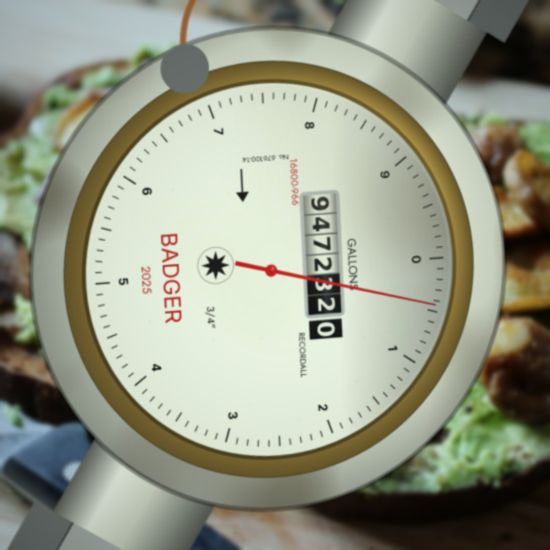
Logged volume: 9472320.4 gal
